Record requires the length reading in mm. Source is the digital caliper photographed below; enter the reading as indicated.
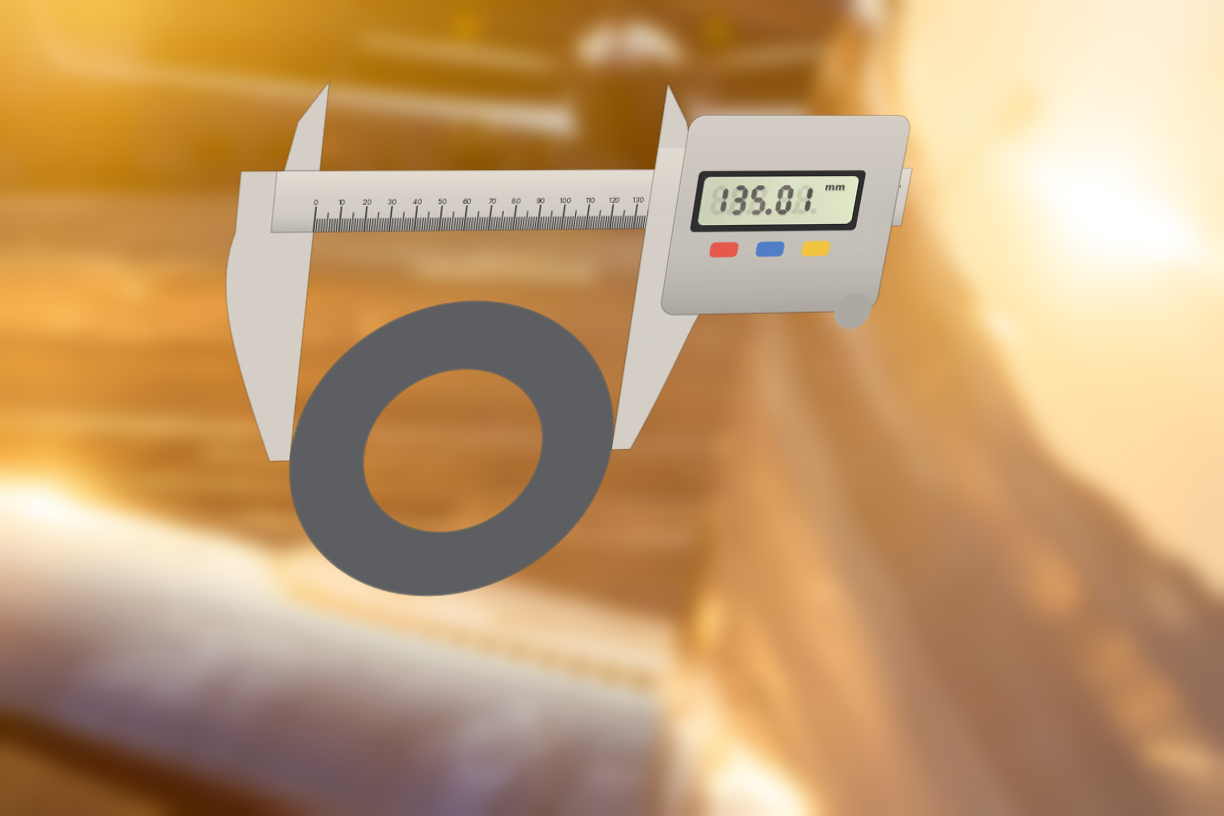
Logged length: 135.01 mm
